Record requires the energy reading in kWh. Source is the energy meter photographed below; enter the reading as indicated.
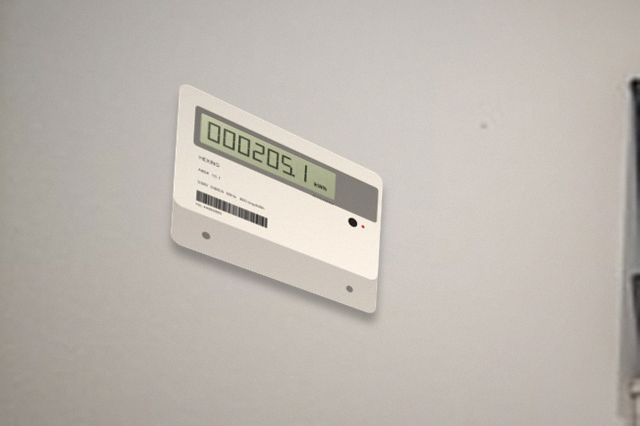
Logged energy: 205.1 kWh
